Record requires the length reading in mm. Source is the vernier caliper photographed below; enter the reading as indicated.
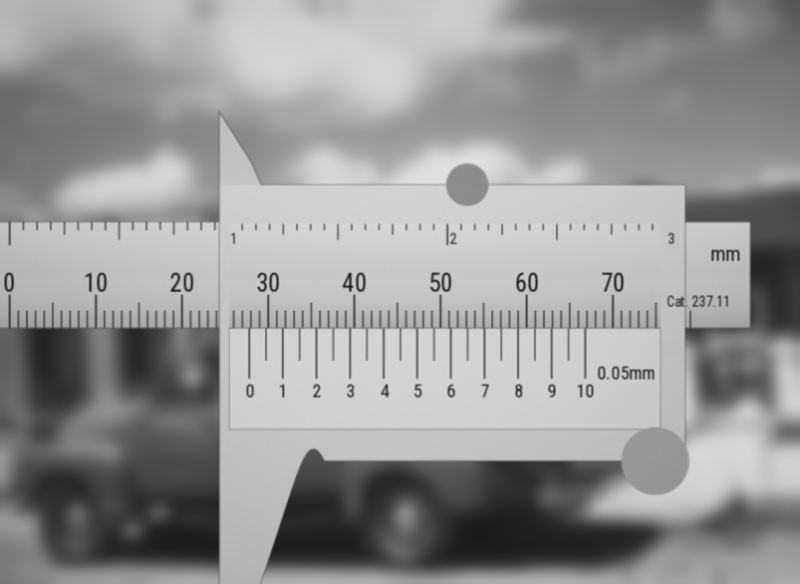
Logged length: 27.8 mm
